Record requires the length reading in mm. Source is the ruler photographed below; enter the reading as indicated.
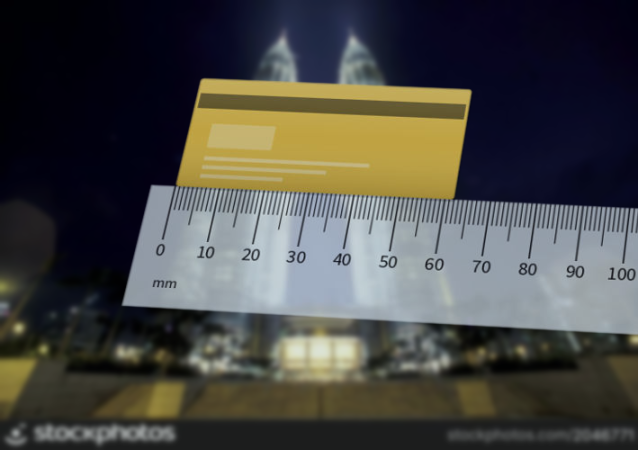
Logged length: 62 mm
